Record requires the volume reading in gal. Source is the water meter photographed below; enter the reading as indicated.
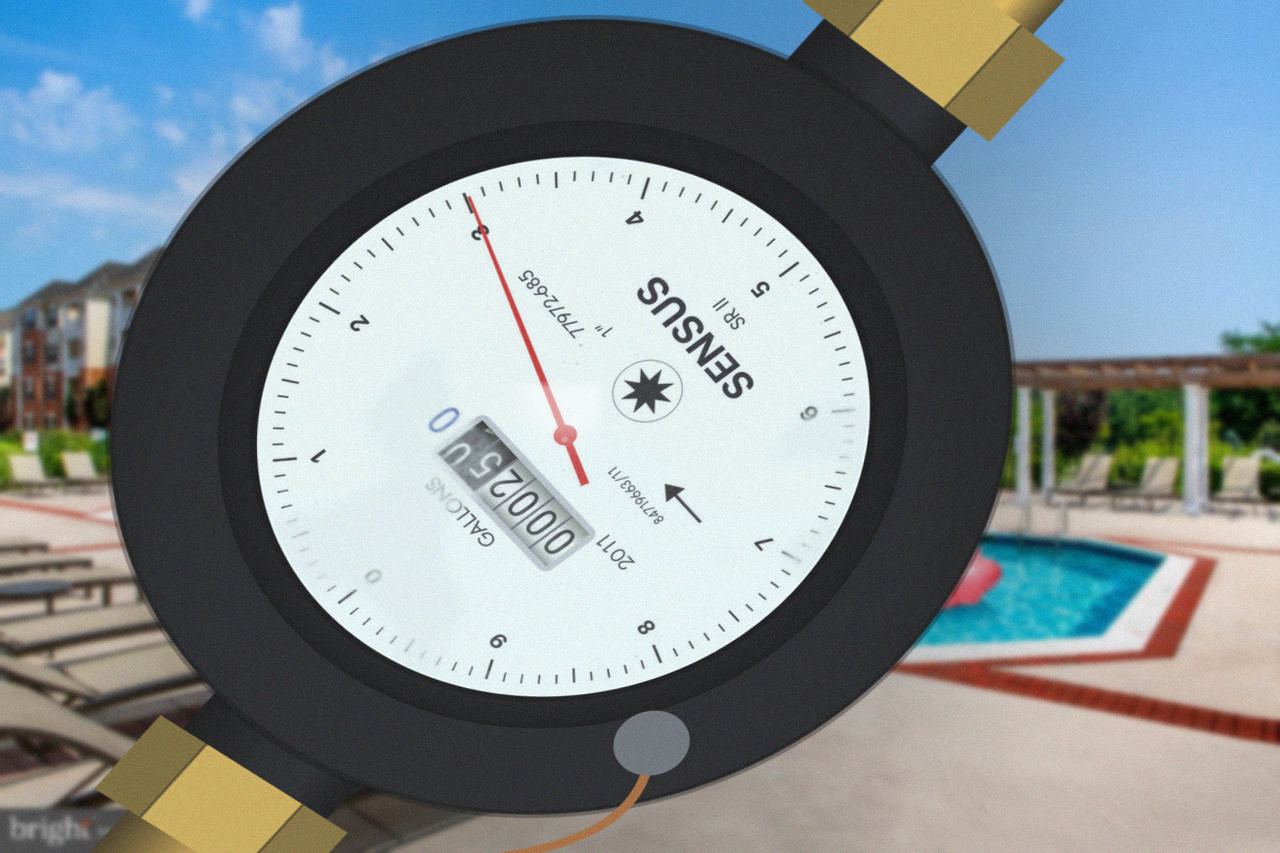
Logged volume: 2503.0 gal
